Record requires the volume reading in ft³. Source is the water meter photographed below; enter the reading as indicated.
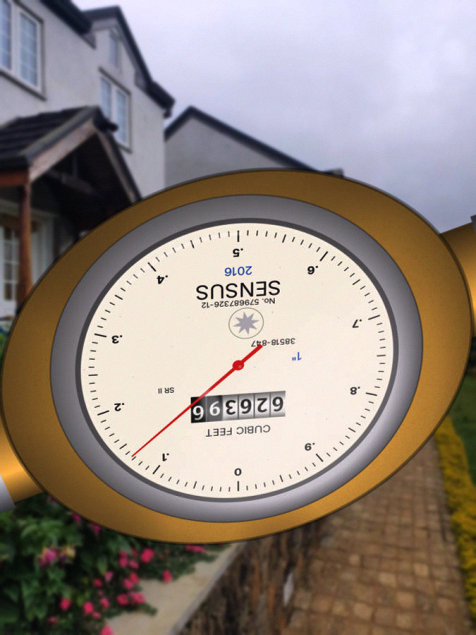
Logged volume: 626396.13 ft³
